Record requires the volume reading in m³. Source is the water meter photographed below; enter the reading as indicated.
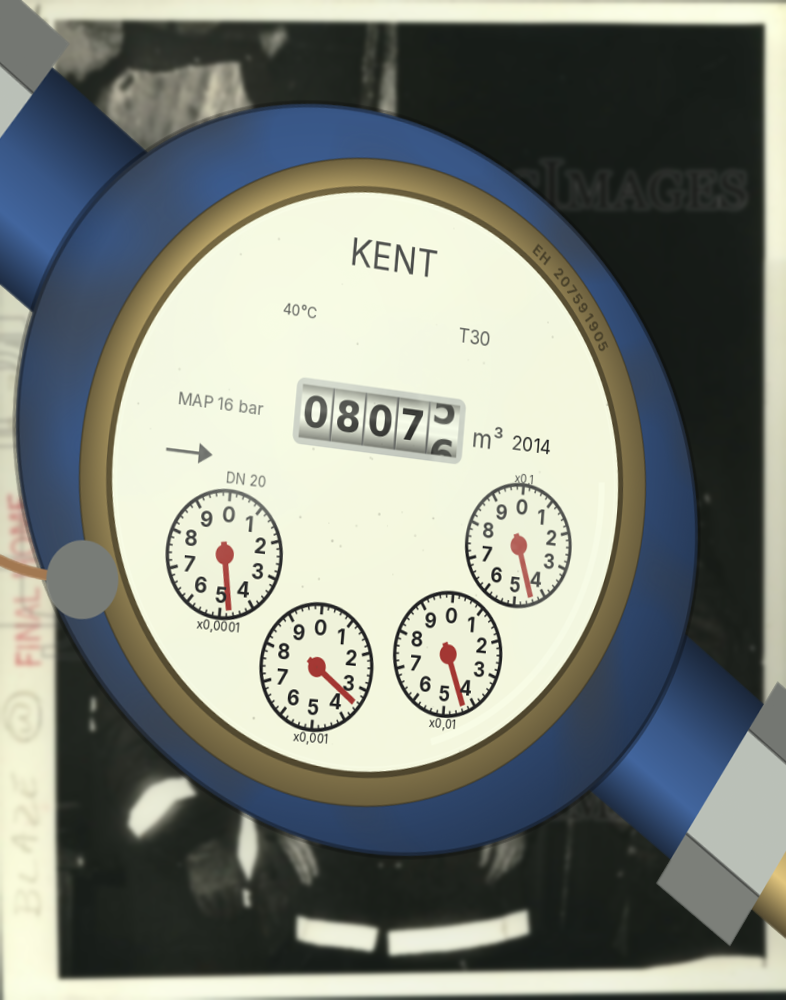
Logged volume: 8075.4434 m³
